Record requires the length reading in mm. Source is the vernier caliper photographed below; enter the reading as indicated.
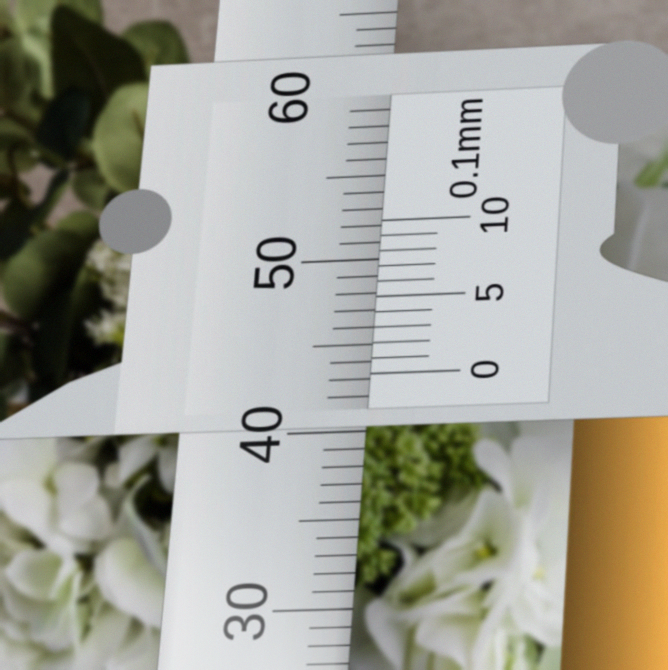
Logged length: 43.3 mm
